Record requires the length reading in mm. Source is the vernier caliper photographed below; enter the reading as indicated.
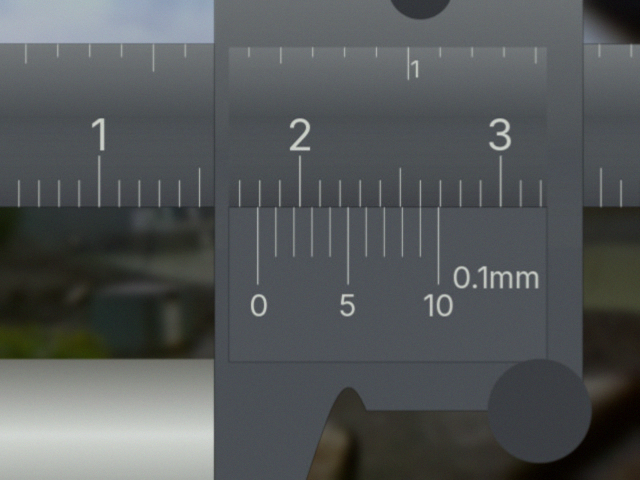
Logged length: 17.9 mm
